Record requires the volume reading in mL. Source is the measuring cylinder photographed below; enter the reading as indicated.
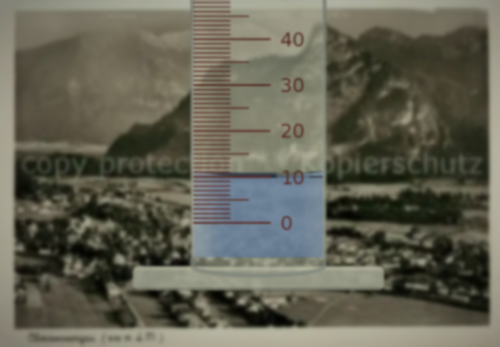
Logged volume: 10 mL
